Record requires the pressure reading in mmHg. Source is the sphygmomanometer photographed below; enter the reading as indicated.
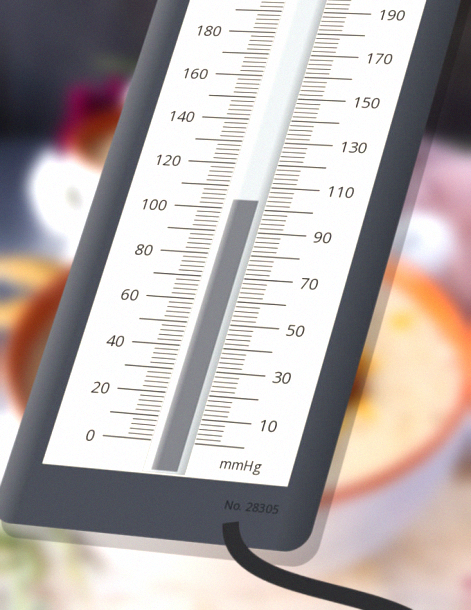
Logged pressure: 104 mmHg
